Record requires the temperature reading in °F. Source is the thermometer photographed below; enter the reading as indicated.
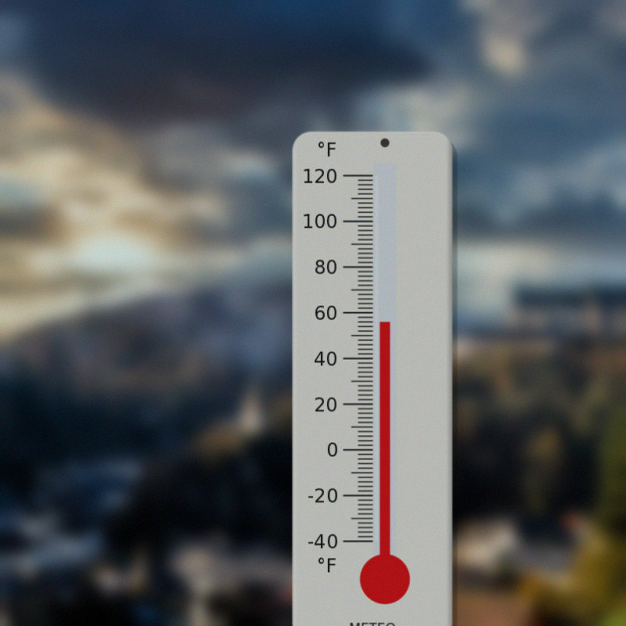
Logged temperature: 56 °F
